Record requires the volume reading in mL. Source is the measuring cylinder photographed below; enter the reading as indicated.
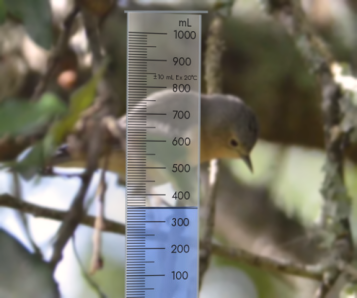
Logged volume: 350 mL
